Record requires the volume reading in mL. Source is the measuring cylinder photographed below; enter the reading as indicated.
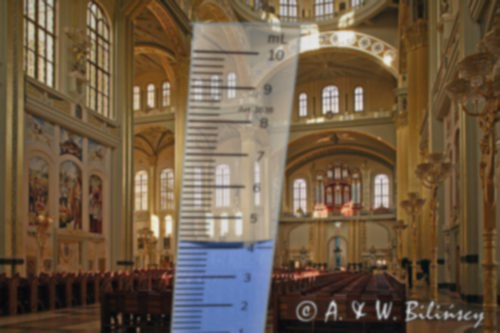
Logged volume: 4 mL
